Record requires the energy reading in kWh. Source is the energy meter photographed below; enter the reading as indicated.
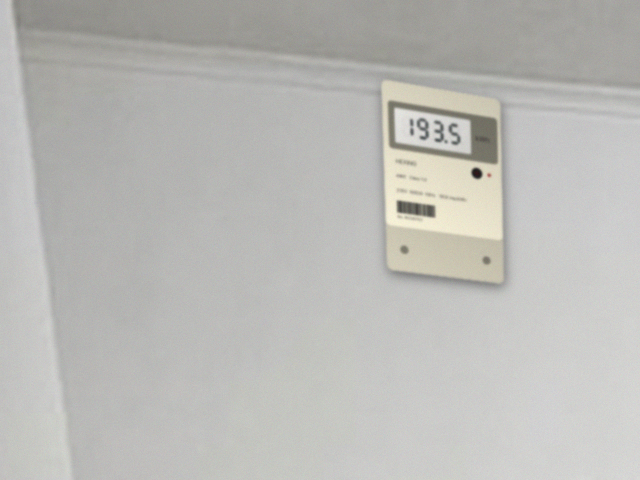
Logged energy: 193.5 kWh
